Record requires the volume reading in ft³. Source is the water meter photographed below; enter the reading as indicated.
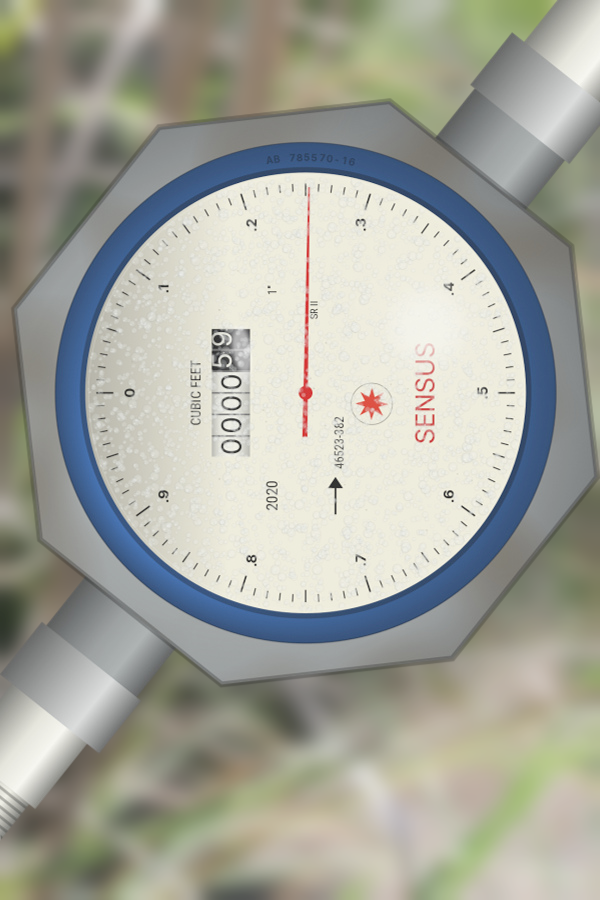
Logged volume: 59.25 ft³
